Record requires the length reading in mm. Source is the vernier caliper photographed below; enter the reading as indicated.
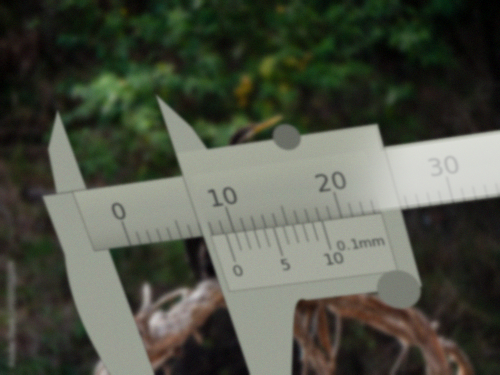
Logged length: 9.2 mm
